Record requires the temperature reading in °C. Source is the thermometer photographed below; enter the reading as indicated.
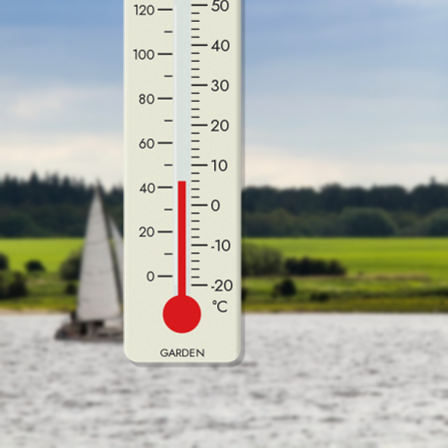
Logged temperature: 6 °C
